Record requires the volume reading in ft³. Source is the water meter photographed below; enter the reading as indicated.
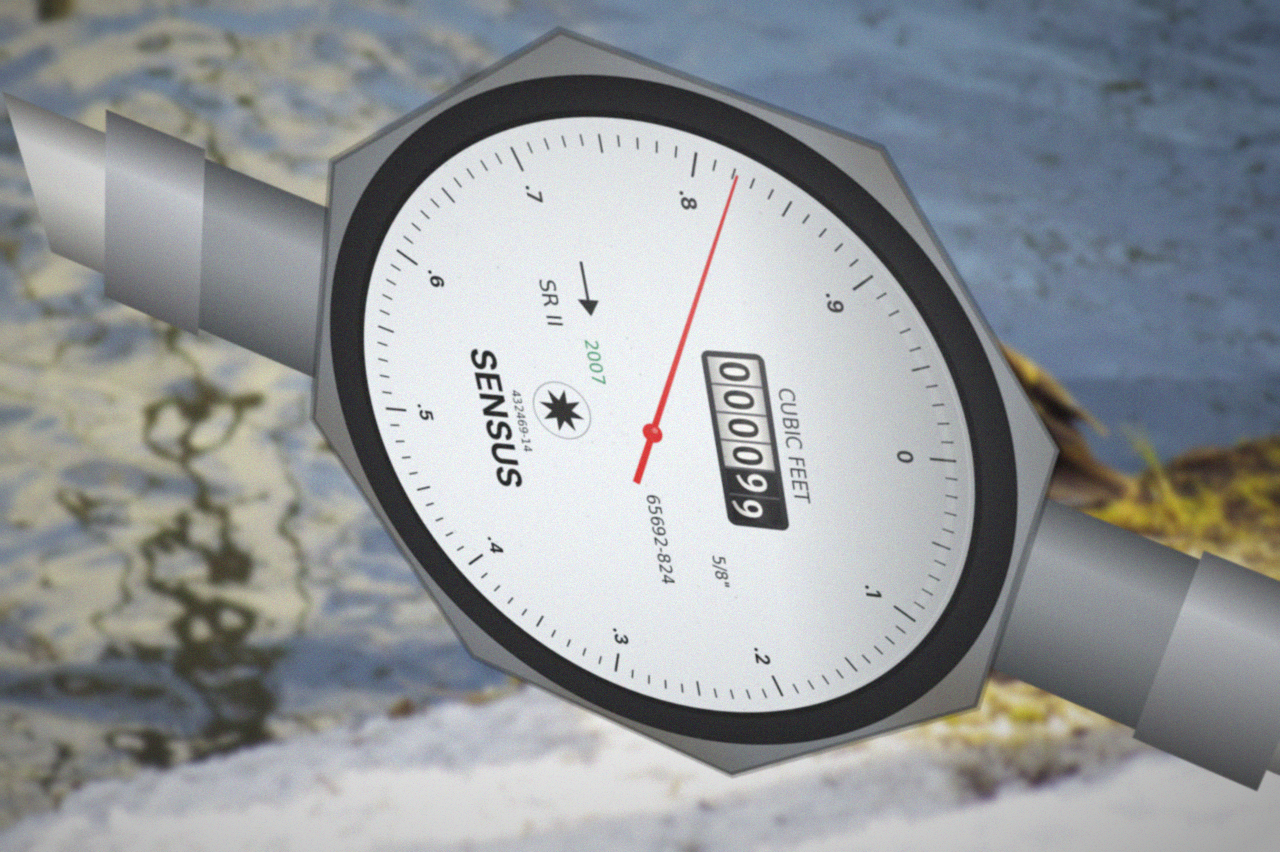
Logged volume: 98.82 ft³
